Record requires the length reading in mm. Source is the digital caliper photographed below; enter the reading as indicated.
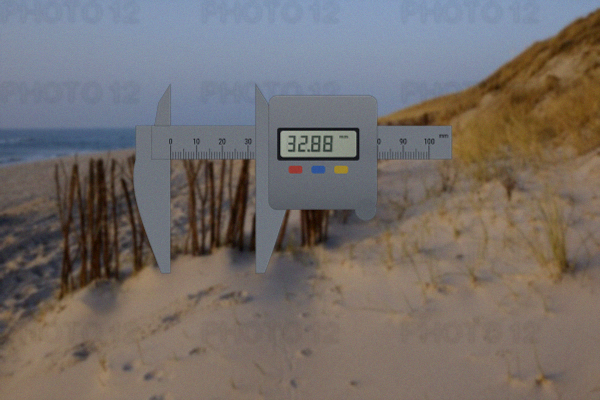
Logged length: 32.88 mm
